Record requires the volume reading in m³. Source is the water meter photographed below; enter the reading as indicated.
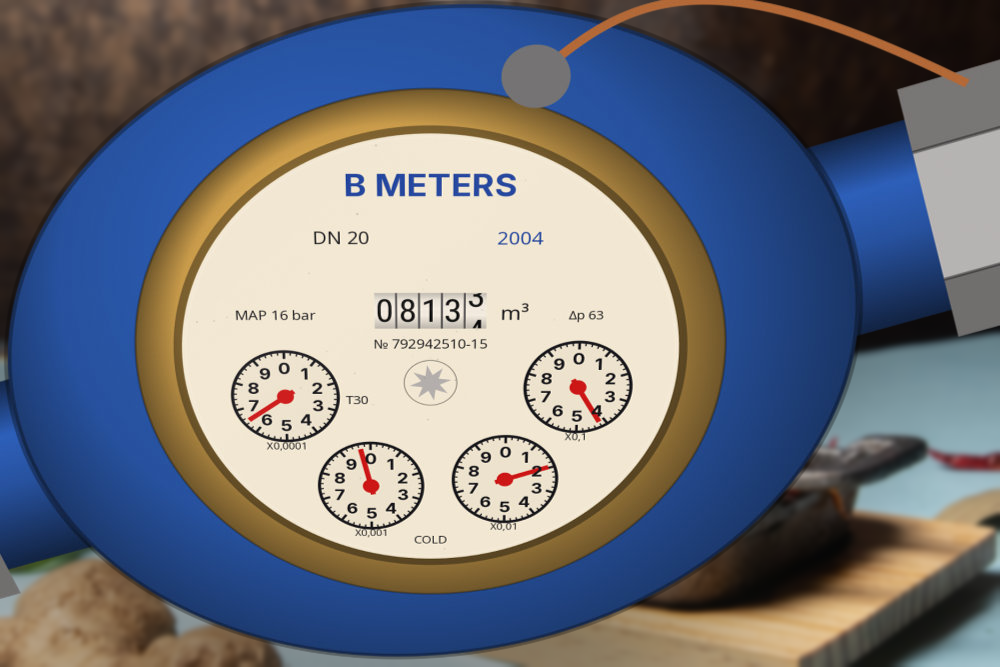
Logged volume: 8133.4196 m³
